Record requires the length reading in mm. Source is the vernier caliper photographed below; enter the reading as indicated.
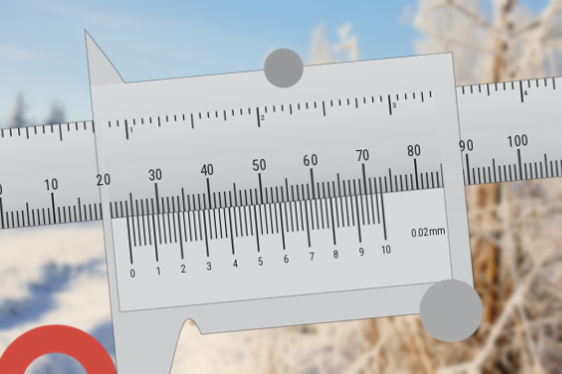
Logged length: 24.0 mm
